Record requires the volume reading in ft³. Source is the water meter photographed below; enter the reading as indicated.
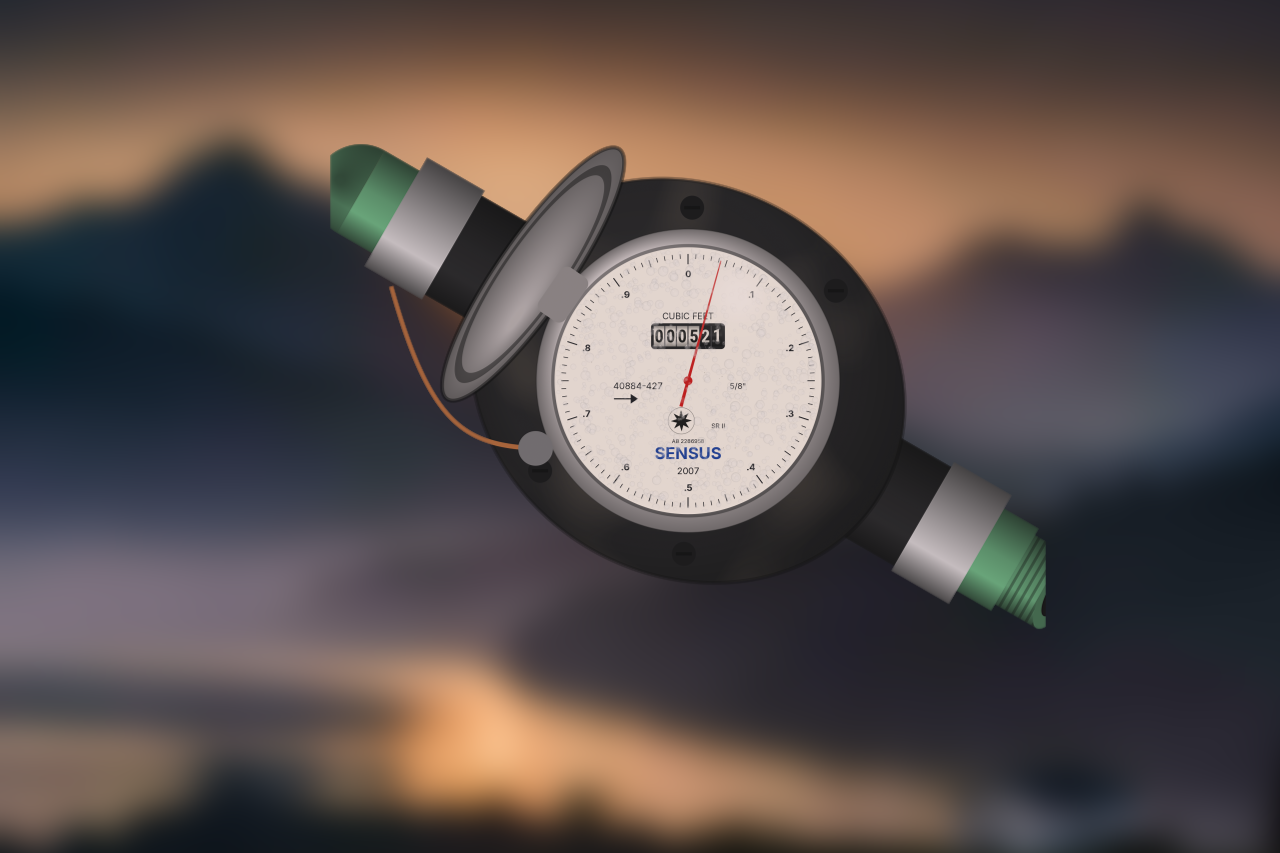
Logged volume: 521.04 ft³
